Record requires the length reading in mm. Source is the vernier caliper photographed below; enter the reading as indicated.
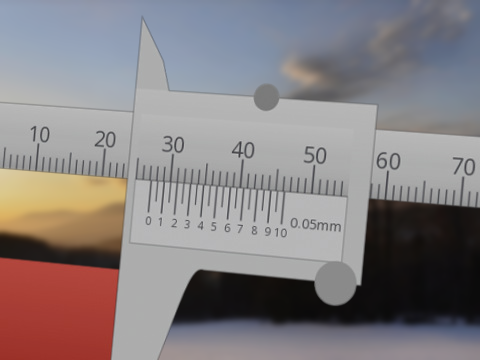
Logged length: 27.2 mm
